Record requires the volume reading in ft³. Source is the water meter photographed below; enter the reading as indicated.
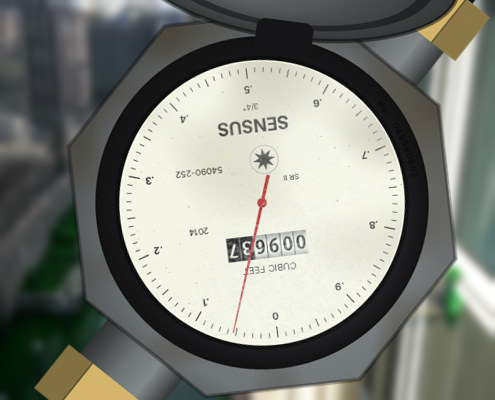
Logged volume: 9637.05 ft³
